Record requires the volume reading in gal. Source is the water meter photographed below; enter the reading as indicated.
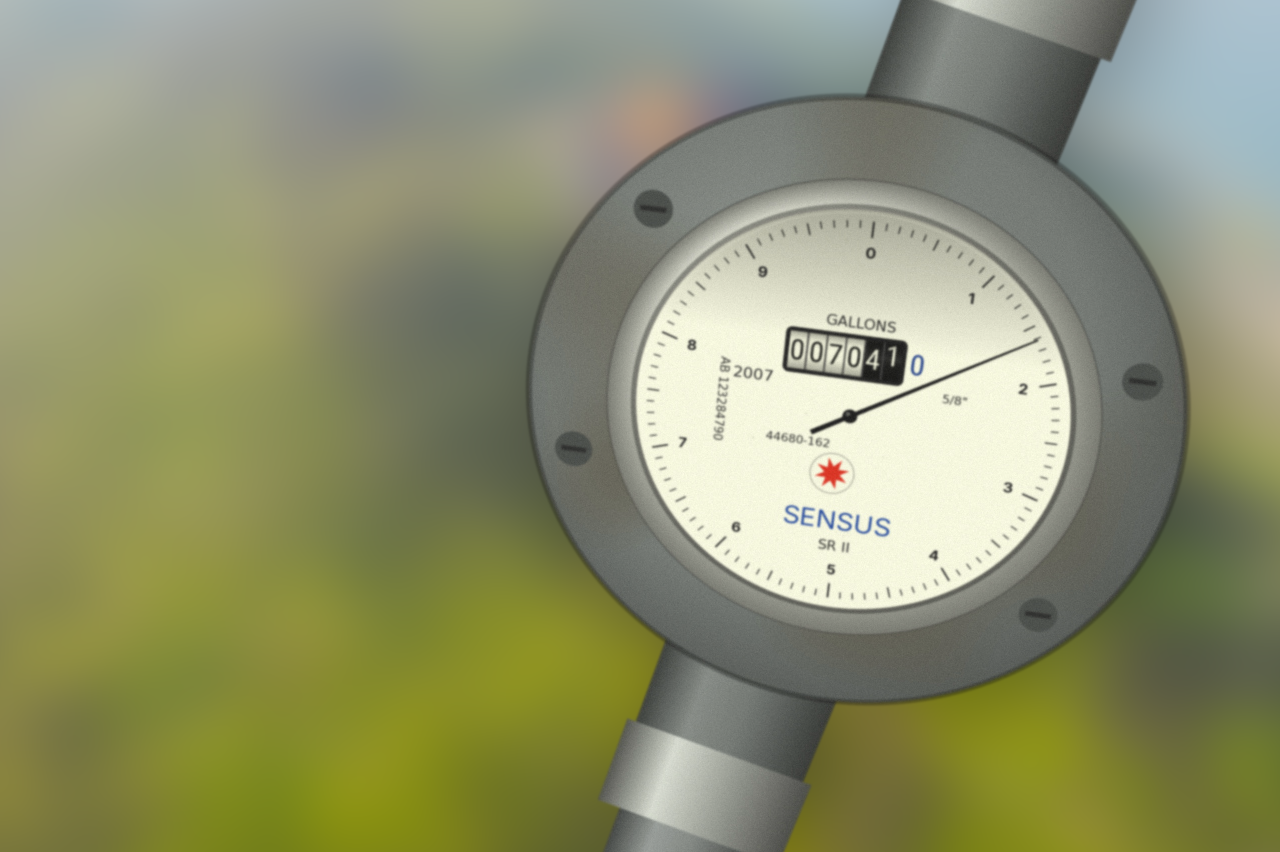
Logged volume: 70411.6 gal
